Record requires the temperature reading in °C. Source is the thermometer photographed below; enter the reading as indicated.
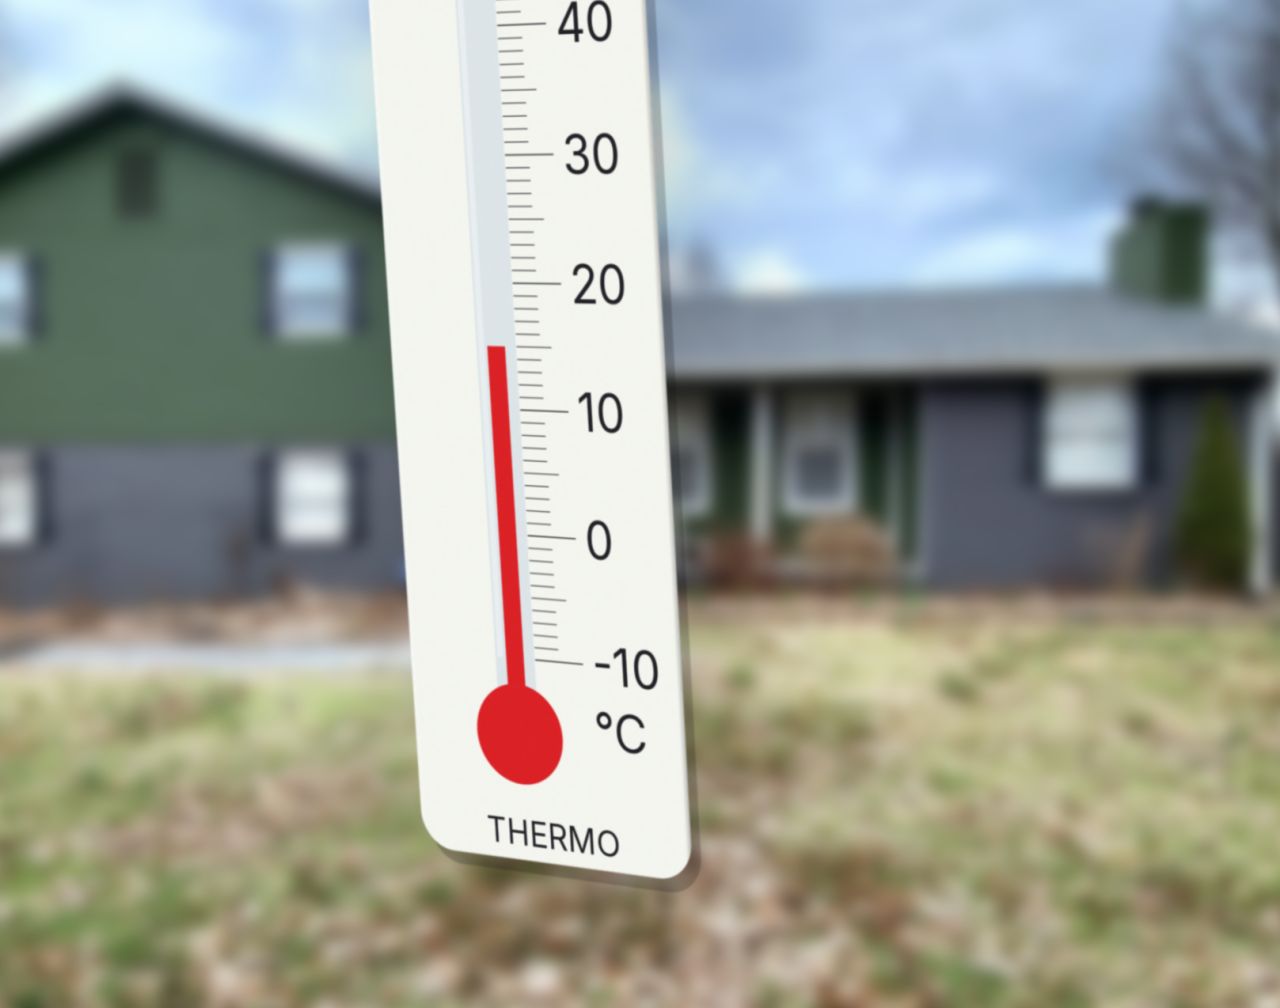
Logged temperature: 15 °C
